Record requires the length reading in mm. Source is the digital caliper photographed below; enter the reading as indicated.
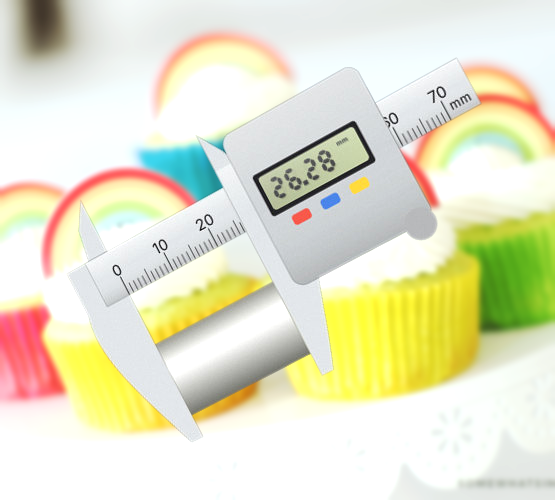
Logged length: 26.28 mm
